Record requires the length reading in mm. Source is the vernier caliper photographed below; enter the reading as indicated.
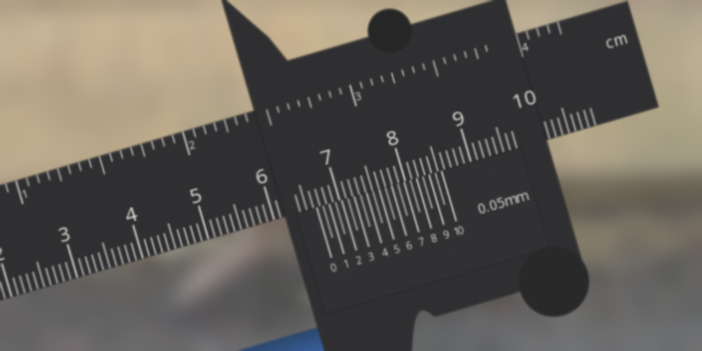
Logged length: 66.5 mm
